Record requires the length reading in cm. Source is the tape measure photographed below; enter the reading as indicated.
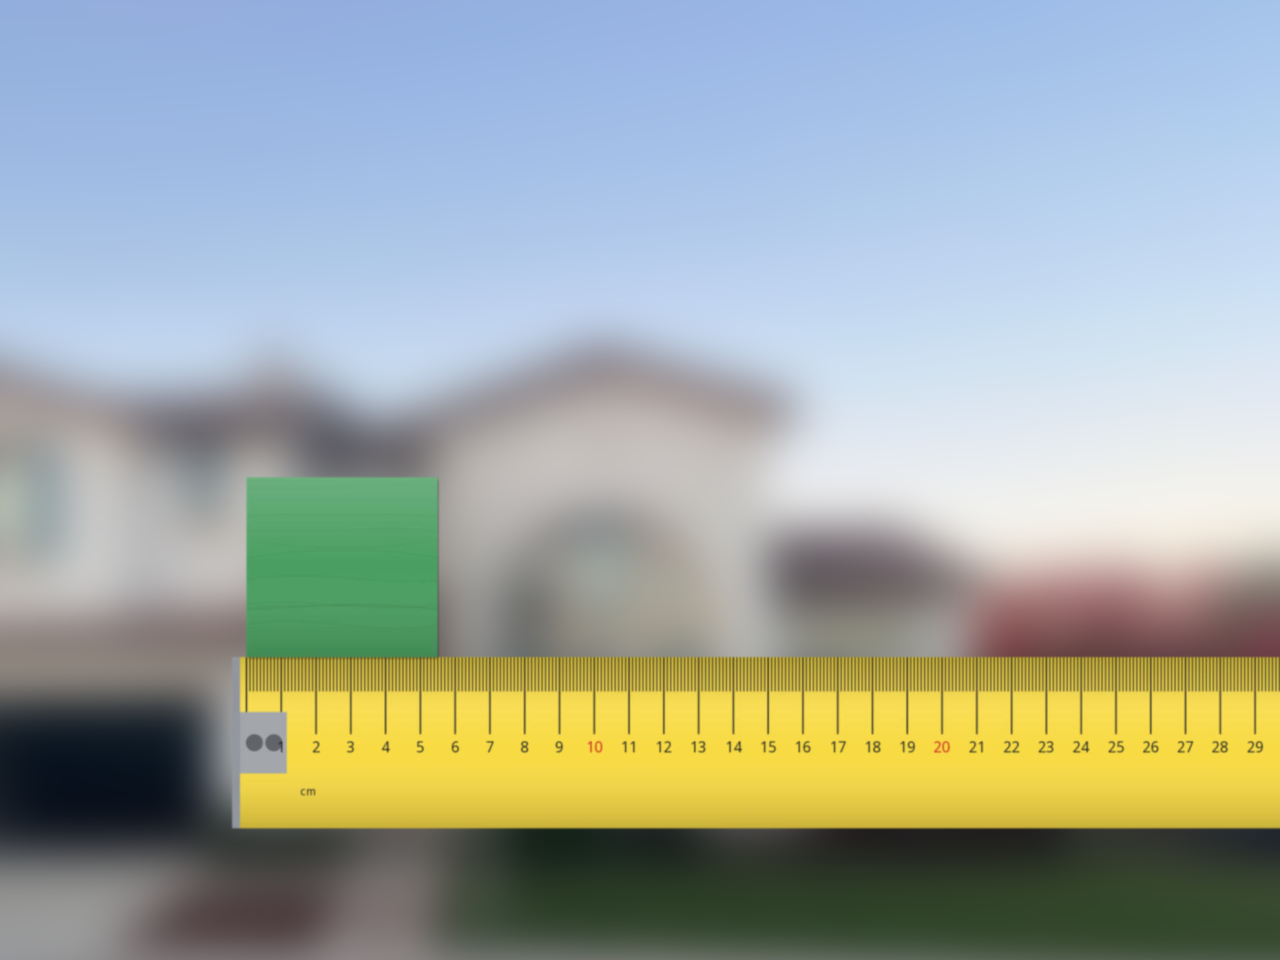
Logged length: 5.5 cm
